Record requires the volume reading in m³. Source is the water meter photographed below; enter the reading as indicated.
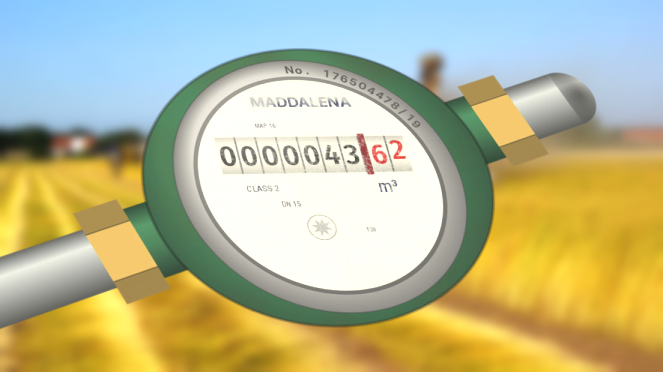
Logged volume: 43.62 m³
